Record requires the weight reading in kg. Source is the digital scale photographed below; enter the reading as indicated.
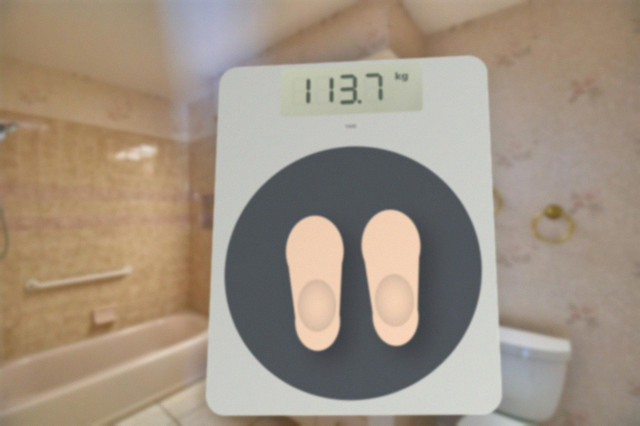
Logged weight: 113.7 kg
